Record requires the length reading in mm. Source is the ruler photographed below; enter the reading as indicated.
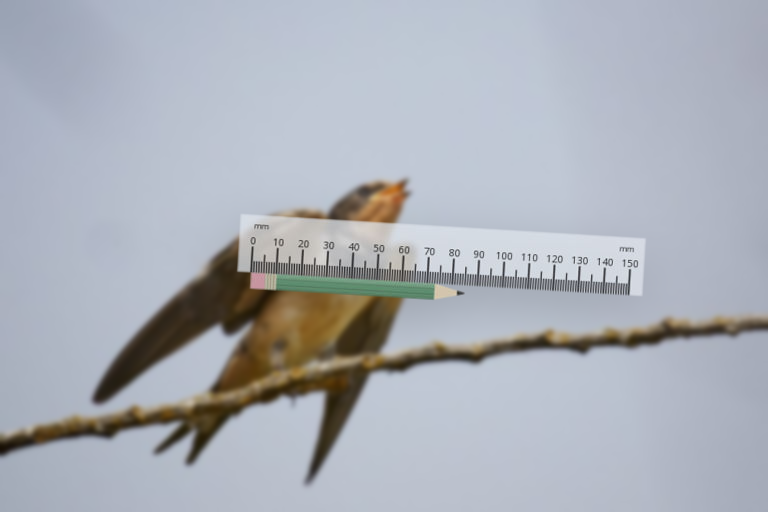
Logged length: 85 mm
